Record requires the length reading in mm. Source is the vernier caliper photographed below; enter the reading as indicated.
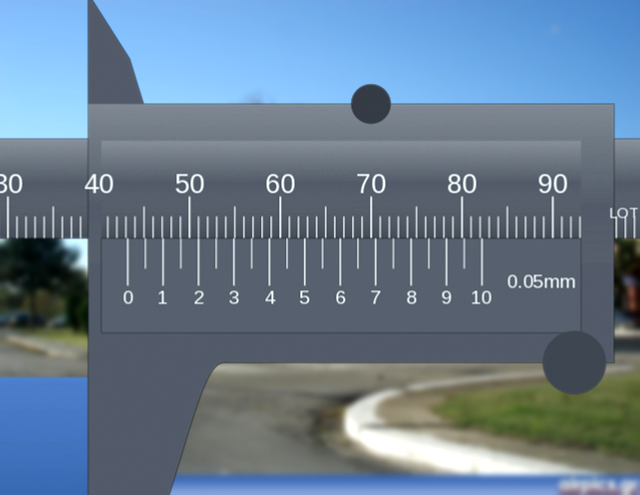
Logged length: 43.2 mm
